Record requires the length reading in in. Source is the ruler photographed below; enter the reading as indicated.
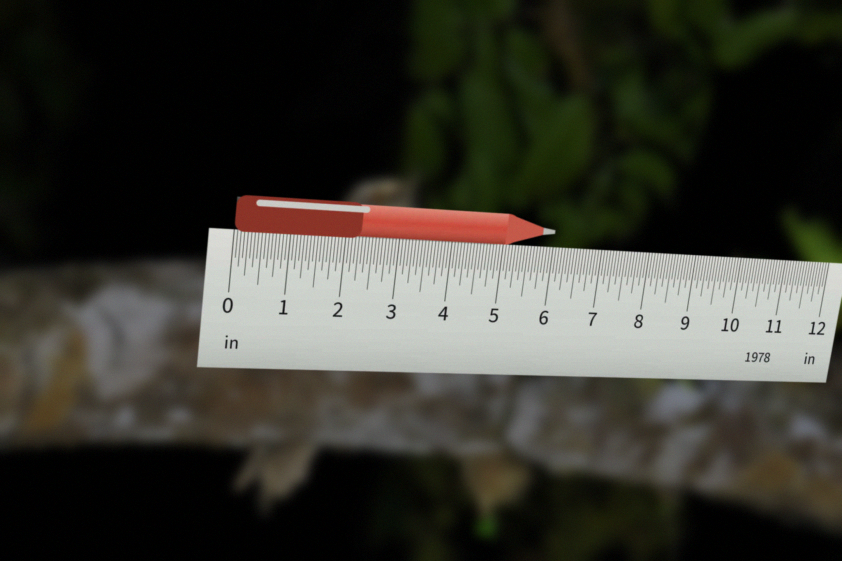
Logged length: 6 in
